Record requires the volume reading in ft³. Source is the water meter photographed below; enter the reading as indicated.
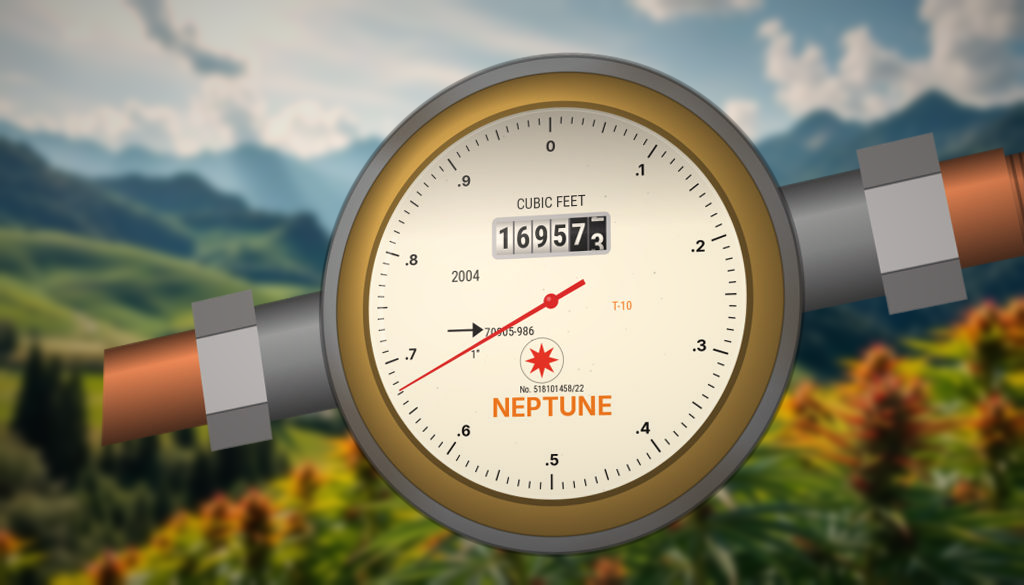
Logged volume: 169572.67 ft³
